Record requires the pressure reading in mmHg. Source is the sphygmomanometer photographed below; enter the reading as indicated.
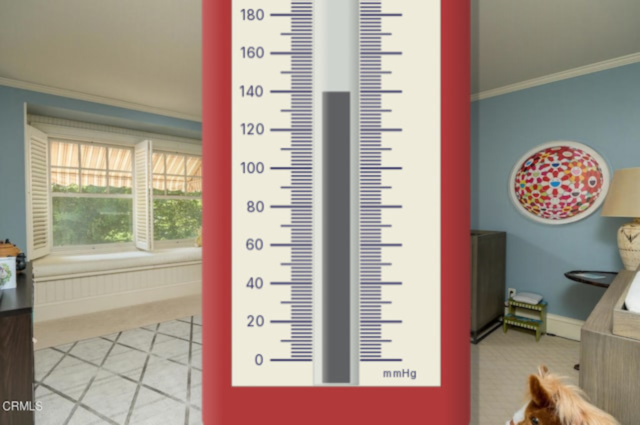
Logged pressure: 140 mmHg
